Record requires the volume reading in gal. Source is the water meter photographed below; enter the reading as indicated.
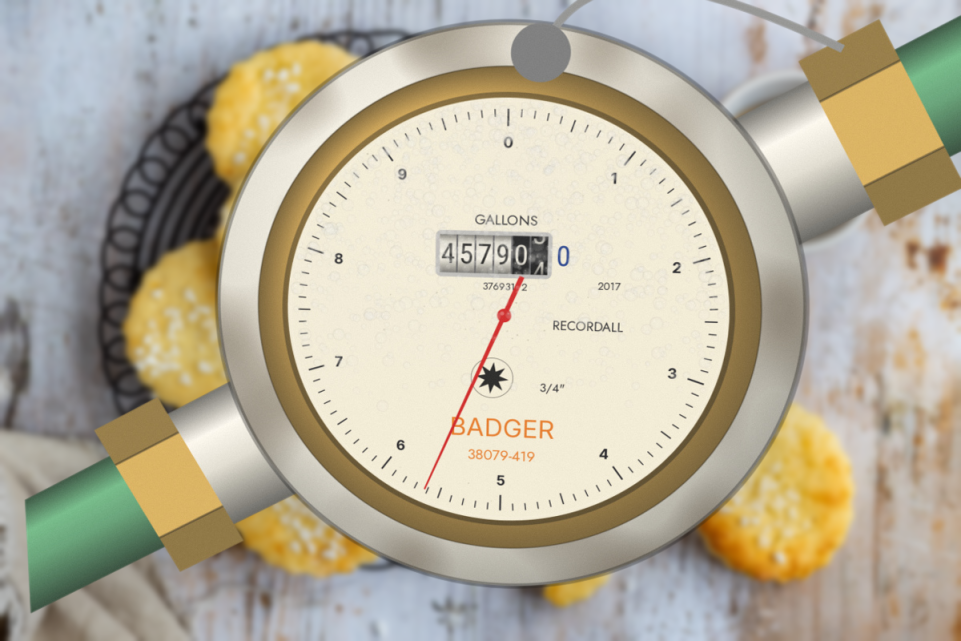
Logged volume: 4579035.6 gal
